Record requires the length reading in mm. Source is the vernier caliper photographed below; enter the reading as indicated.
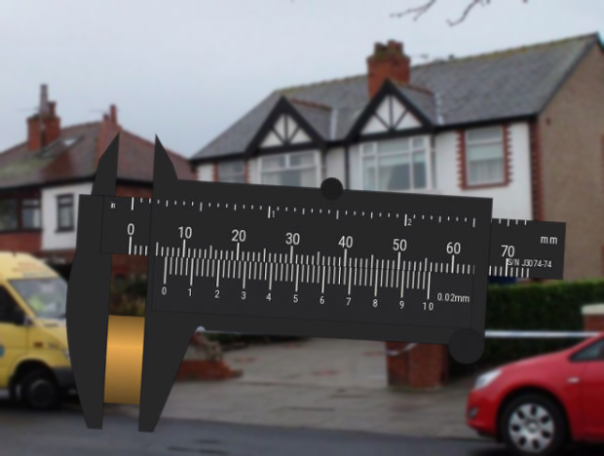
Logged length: 6.8 mm
